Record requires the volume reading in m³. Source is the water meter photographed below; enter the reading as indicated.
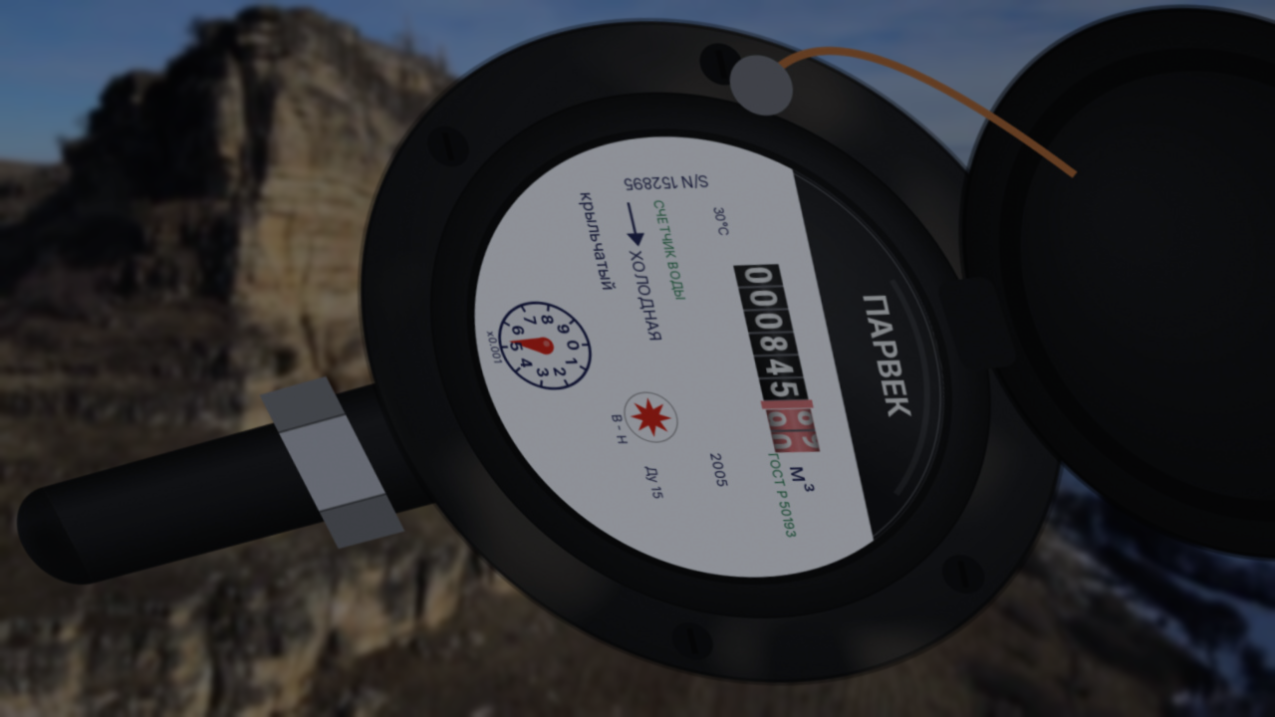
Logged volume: 845.895 m³
